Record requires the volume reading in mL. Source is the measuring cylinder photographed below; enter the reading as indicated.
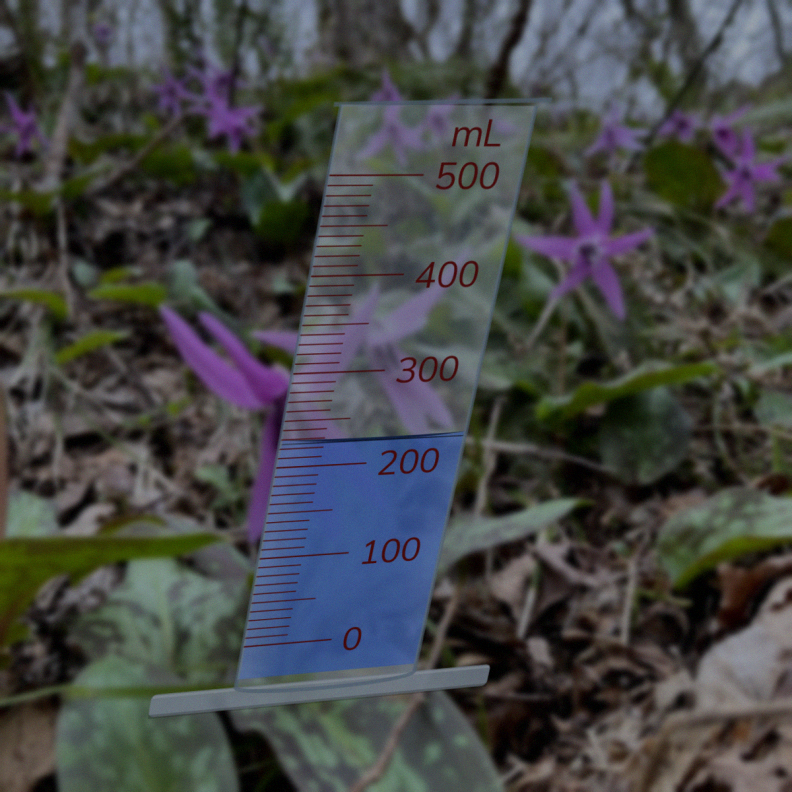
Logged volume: 225 mL
